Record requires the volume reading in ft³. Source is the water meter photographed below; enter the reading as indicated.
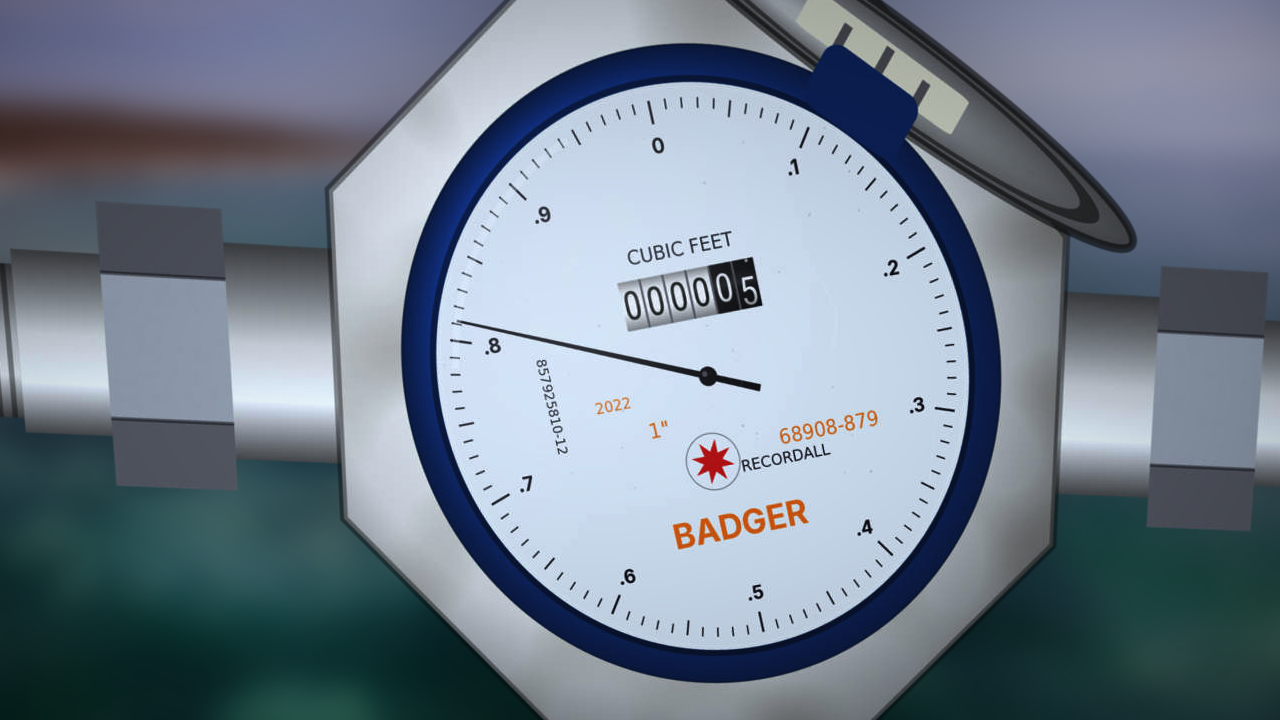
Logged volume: 4.81 ft³
